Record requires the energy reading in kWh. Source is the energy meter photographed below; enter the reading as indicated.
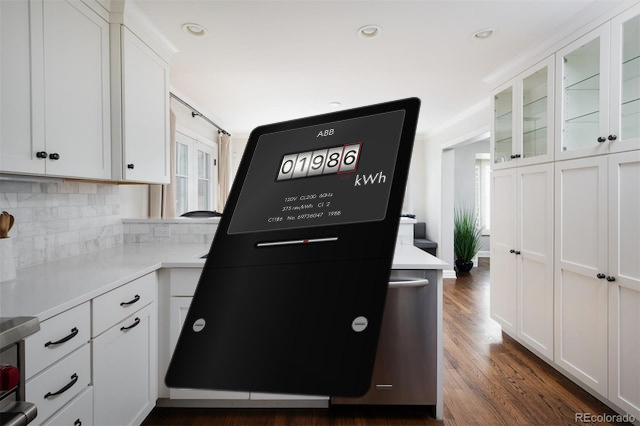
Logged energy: 198.6 kWh
